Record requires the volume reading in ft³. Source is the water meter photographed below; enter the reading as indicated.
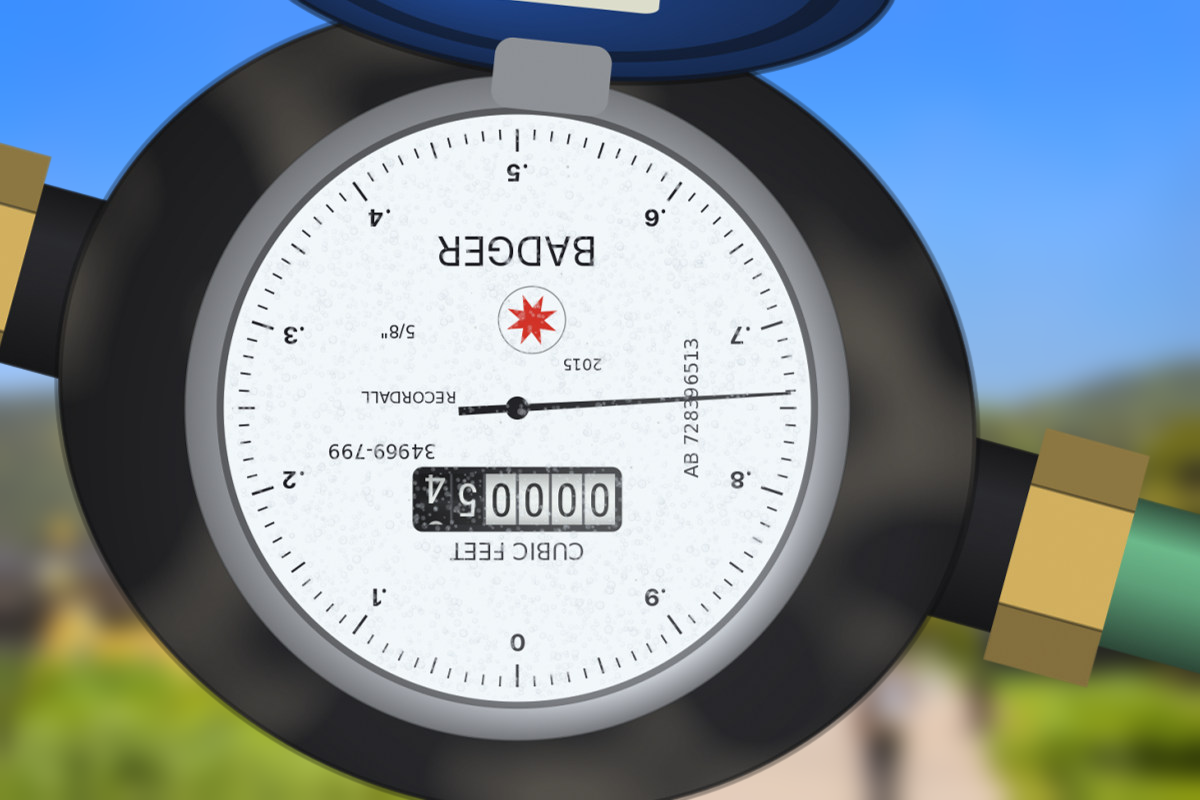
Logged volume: 53.74 ft³
